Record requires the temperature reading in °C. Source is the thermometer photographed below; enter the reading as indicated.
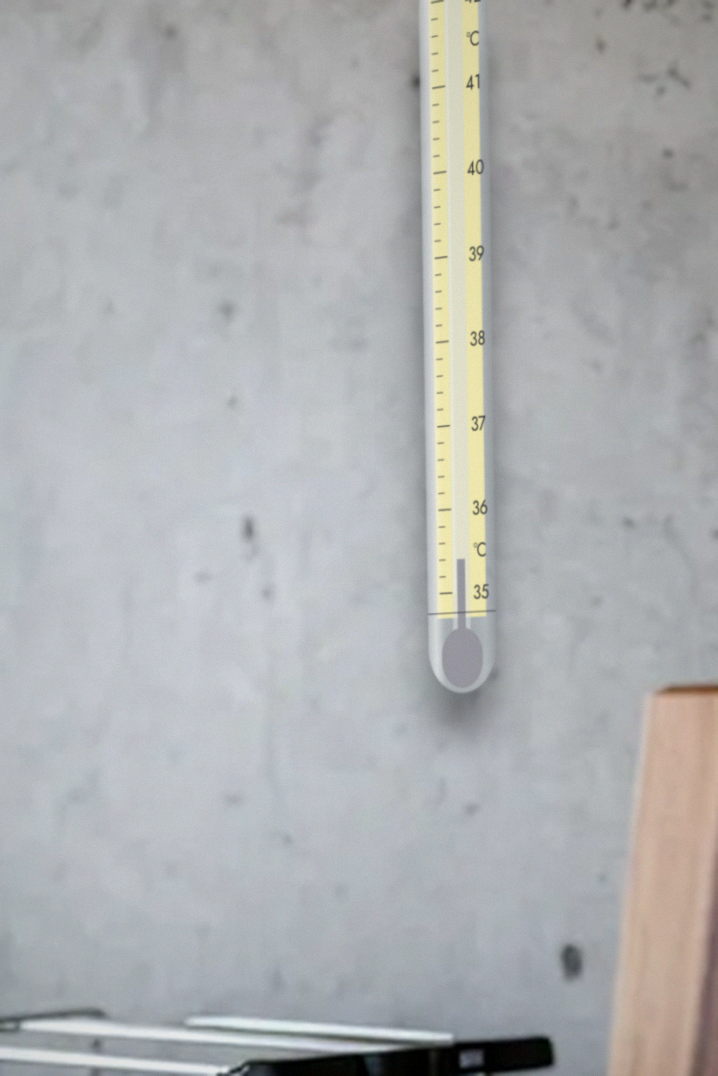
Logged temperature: 35.4 °C
